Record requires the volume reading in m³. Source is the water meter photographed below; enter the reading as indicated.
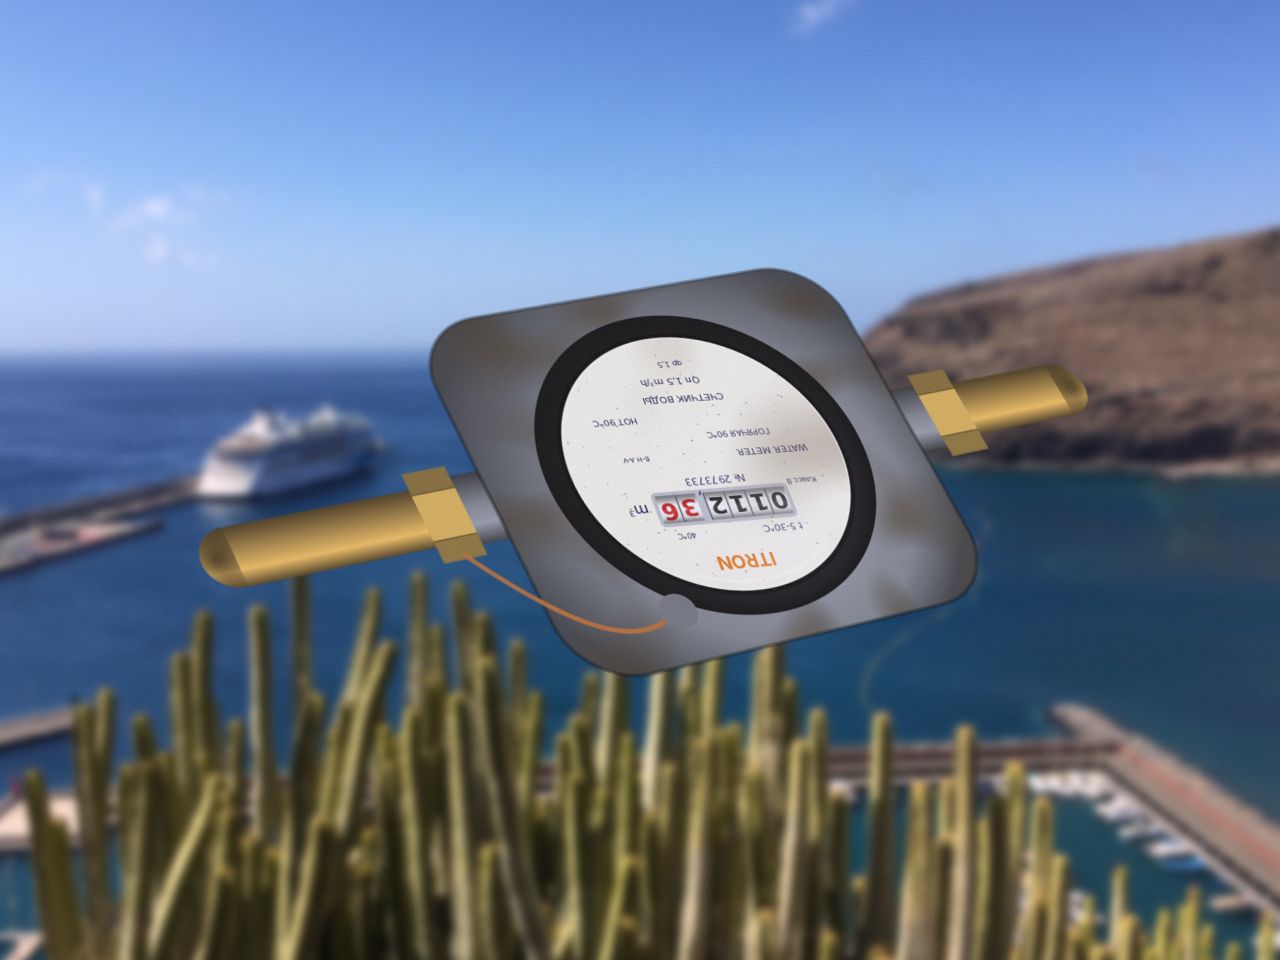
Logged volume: 112.36 m³
